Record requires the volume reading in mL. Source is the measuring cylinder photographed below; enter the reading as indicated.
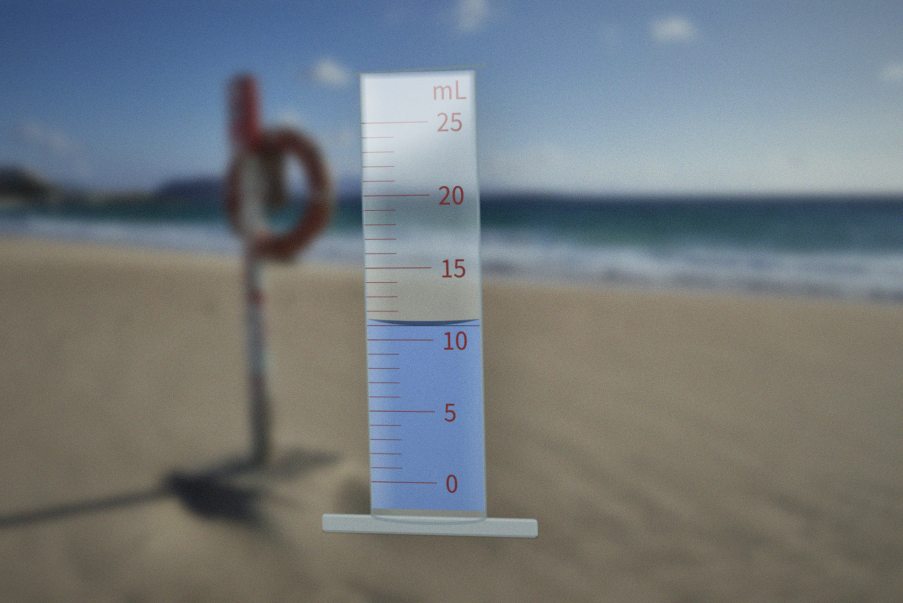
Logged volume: 11 mL
